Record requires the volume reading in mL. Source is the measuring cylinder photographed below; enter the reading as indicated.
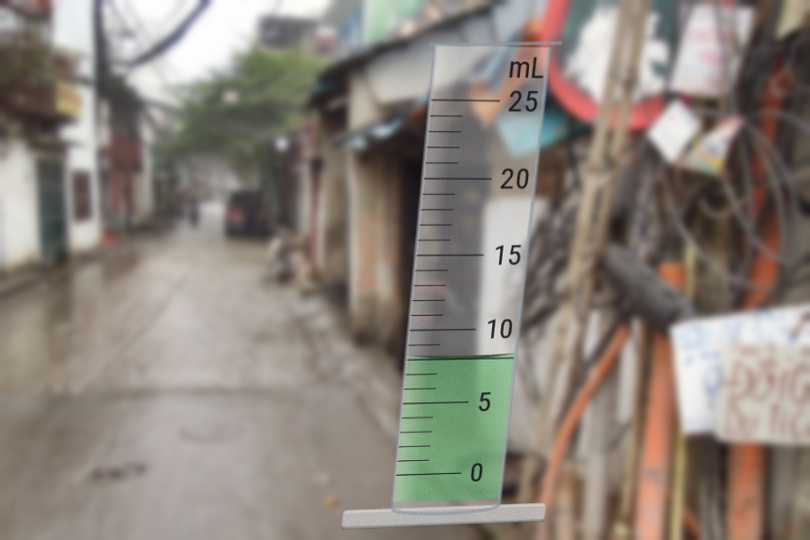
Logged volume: 8 mL
